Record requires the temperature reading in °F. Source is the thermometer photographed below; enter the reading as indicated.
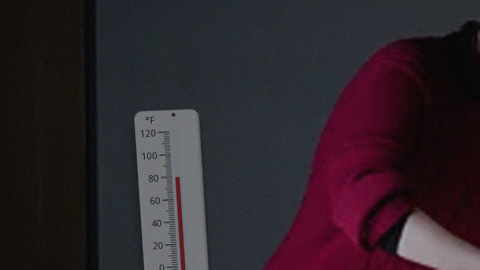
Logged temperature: 80 °F
